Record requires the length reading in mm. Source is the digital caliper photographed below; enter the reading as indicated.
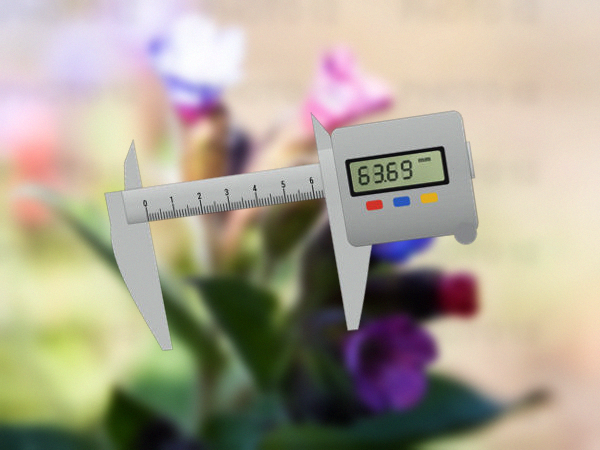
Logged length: 63.69 mm
